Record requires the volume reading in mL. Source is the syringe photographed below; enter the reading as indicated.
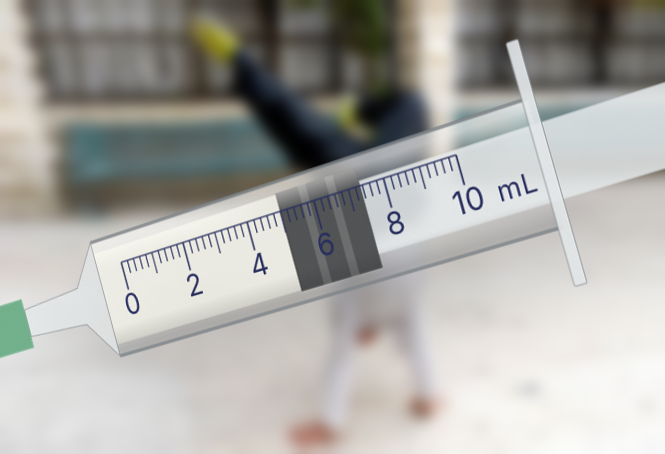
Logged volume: 5 mL
